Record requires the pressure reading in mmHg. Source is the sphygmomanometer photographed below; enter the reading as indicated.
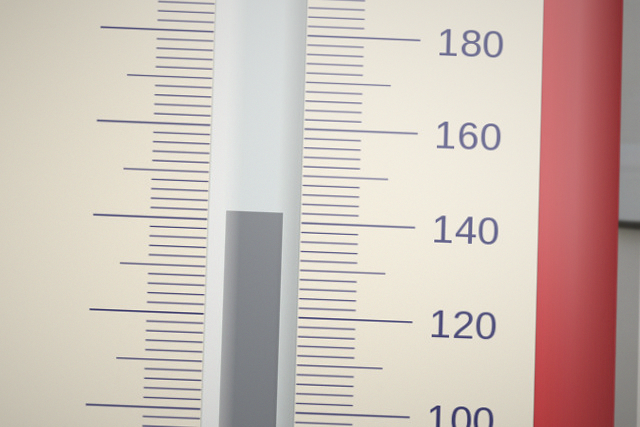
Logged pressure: 142 mmHg
